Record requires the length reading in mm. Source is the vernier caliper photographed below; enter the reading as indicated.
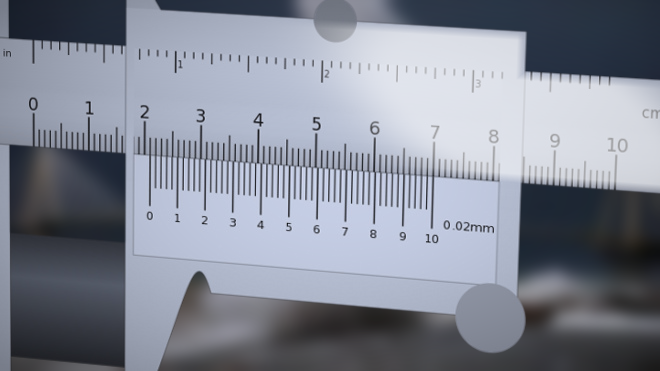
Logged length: 21.0 mm
